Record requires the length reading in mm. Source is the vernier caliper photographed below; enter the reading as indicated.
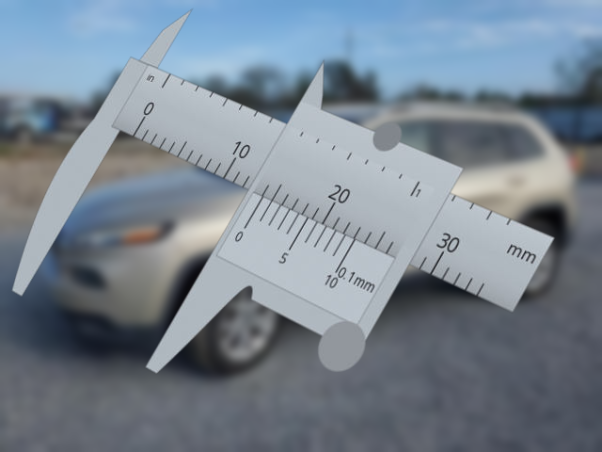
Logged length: 14.1 mm
